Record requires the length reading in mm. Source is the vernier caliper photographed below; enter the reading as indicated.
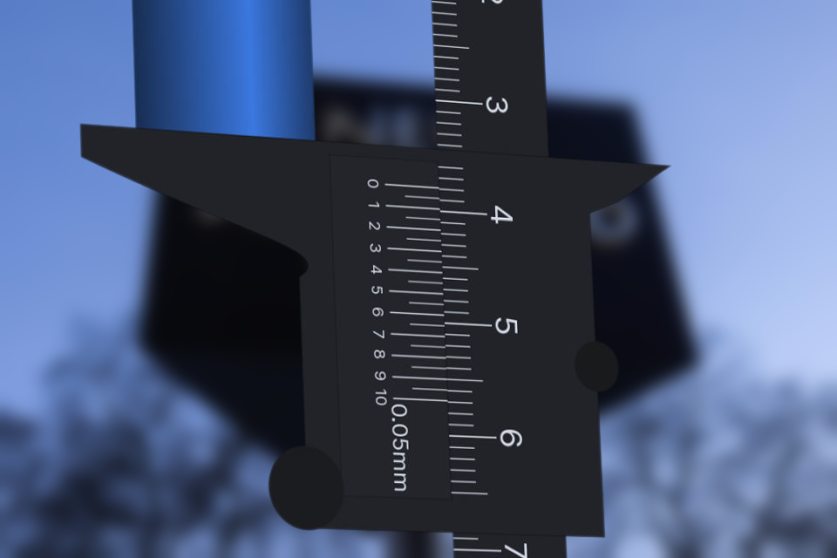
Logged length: 37.9 mm
